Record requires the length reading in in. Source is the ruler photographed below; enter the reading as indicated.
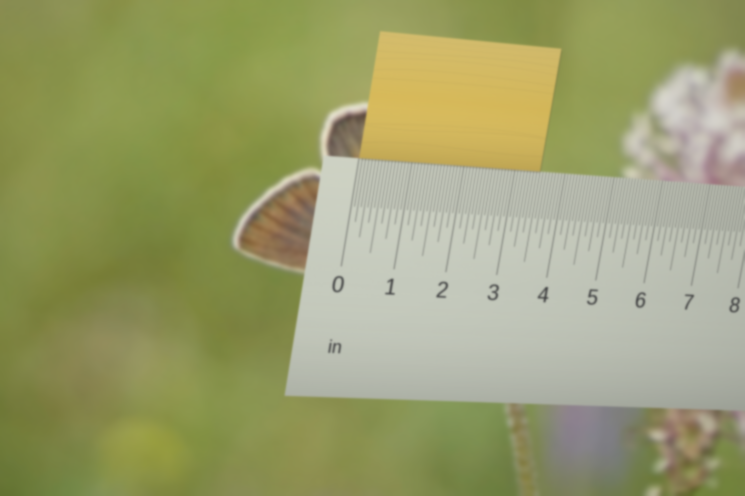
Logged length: 3.5 in
